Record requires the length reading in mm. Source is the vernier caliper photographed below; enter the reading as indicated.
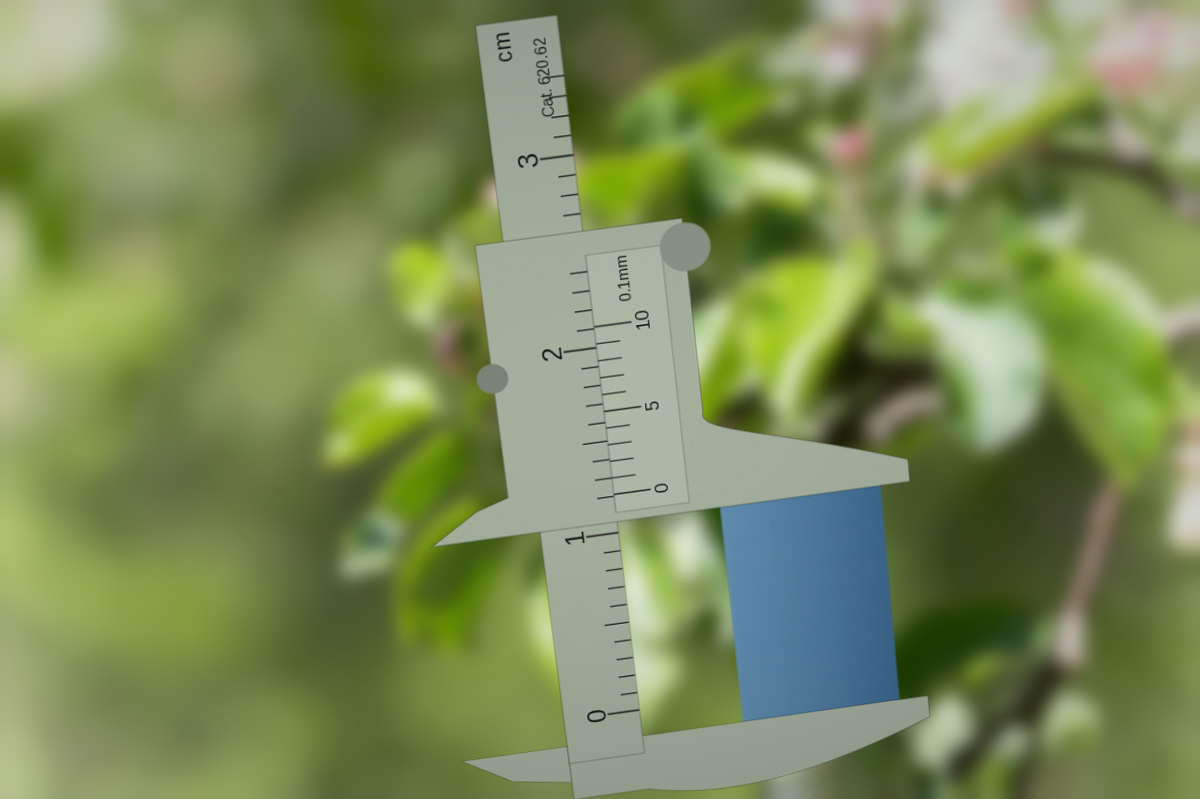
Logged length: 12.1 mm
